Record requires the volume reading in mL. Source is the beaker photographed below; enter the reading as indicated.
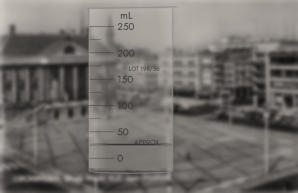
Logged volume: 25 mL
